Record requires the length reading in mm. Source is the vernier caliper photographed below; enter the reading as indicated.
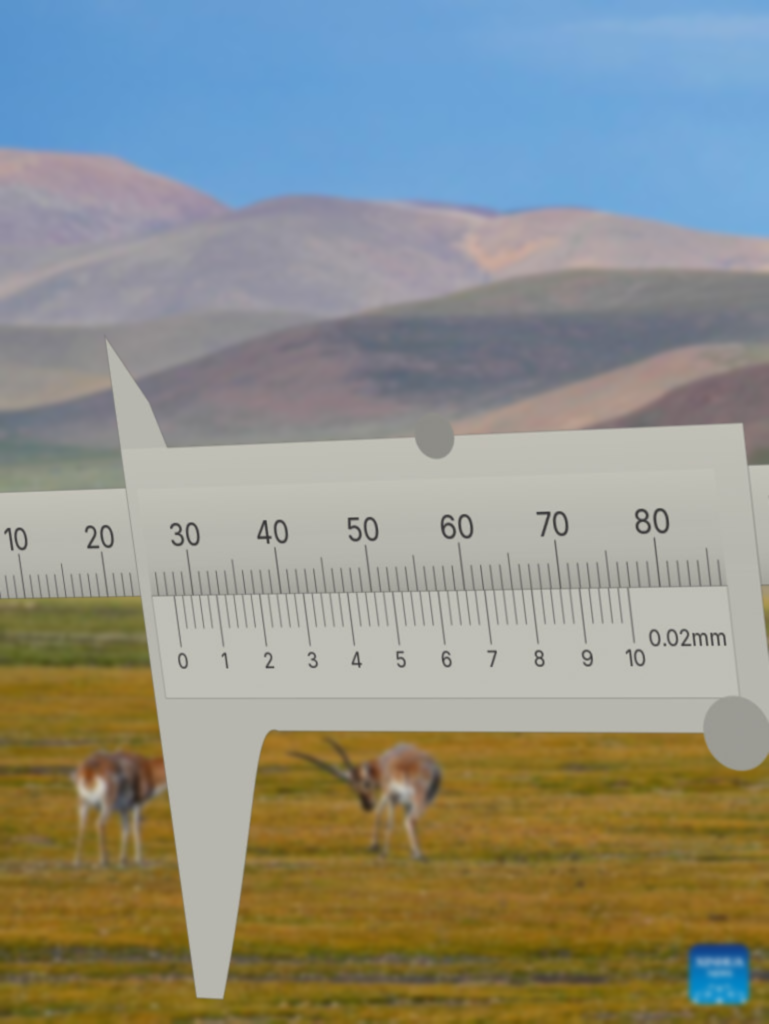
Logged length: 27.8 mm
